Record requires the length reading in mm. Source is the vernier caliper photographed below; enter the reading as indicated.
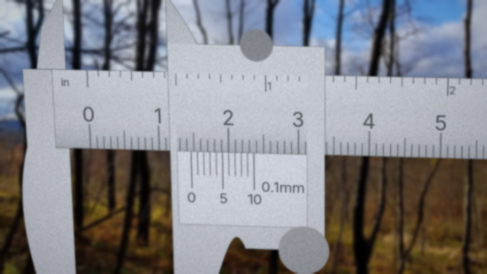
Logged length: 14.6 mm
